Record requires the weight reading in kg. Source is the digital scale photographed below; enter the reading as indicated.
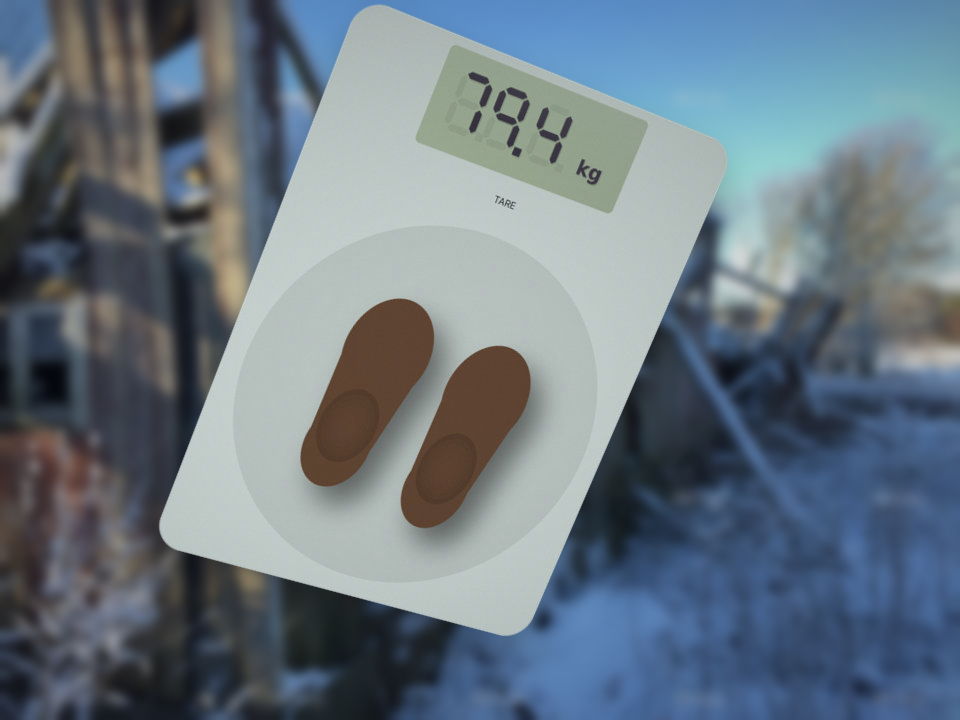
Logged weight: 79.4 kg
